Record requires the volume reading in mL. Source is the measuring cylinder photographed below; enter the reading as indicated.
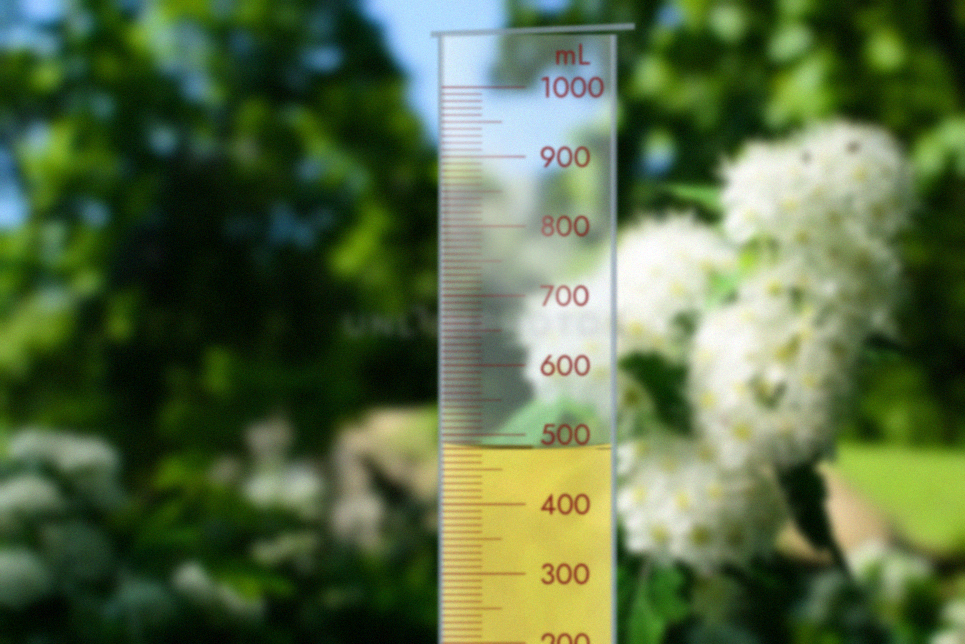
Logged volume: 480 mL
